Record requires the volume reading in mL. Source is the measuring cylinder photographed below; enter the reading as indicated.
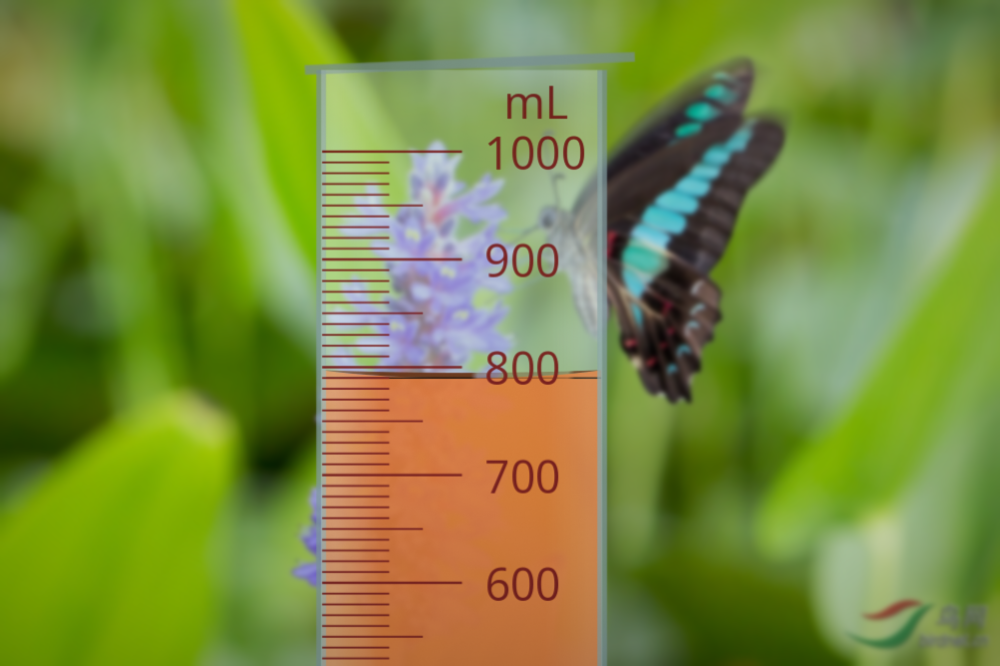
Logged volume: 790 mL
